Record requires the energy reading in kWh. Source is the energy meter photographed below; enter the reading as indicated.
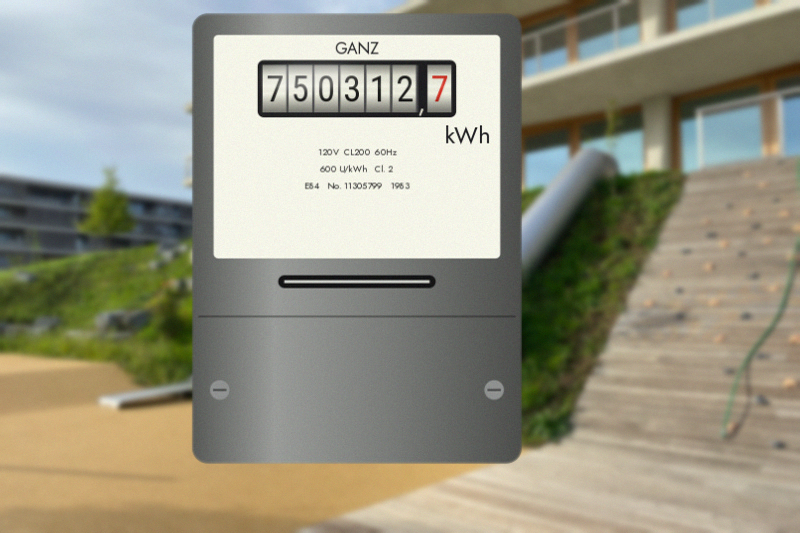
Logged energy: 750312.7 kWh
